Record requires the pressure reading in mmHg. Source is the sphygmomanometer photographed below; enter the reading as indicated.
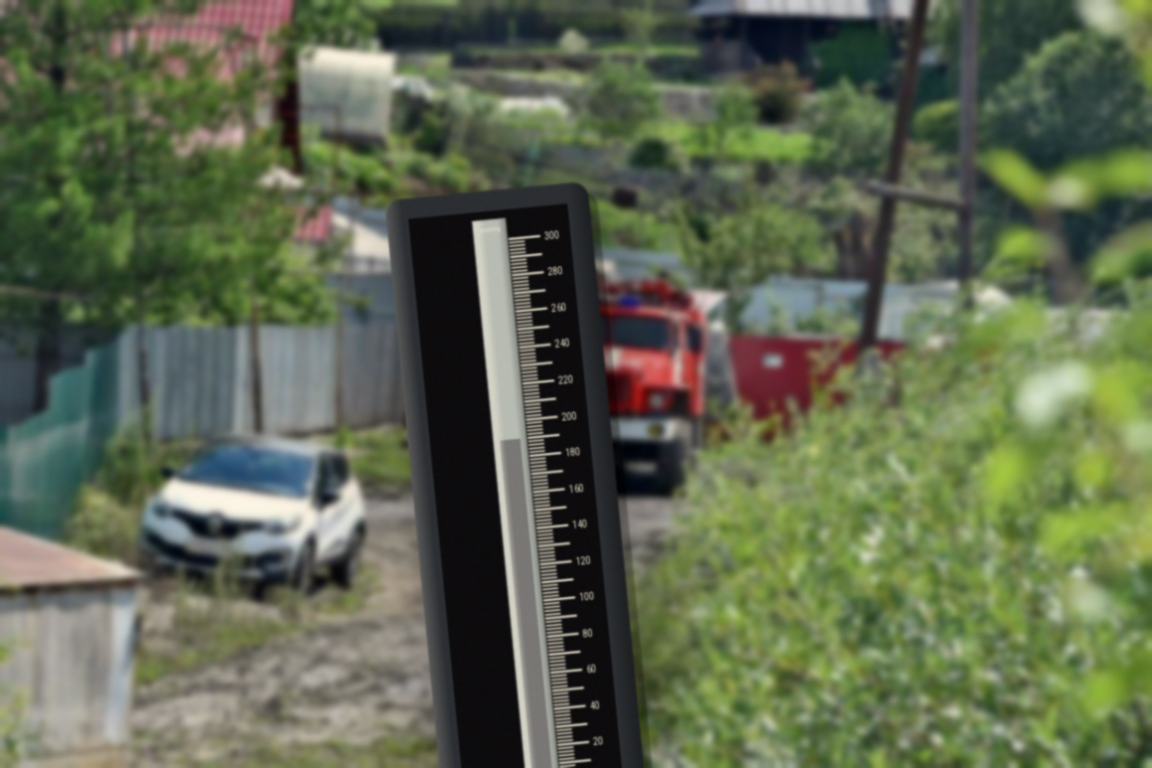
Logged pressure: 190 mmHg
